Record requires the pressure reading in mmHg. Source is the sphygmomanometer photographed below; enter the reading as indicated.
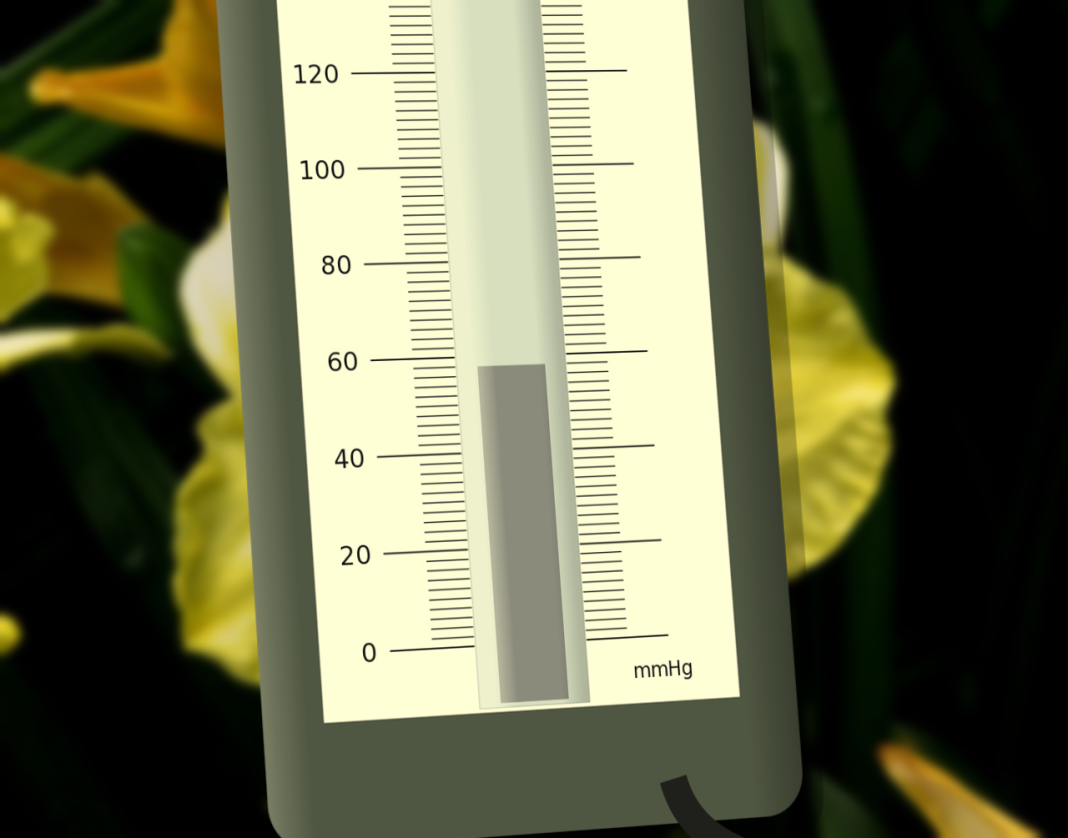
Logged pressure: 58 mmHg
